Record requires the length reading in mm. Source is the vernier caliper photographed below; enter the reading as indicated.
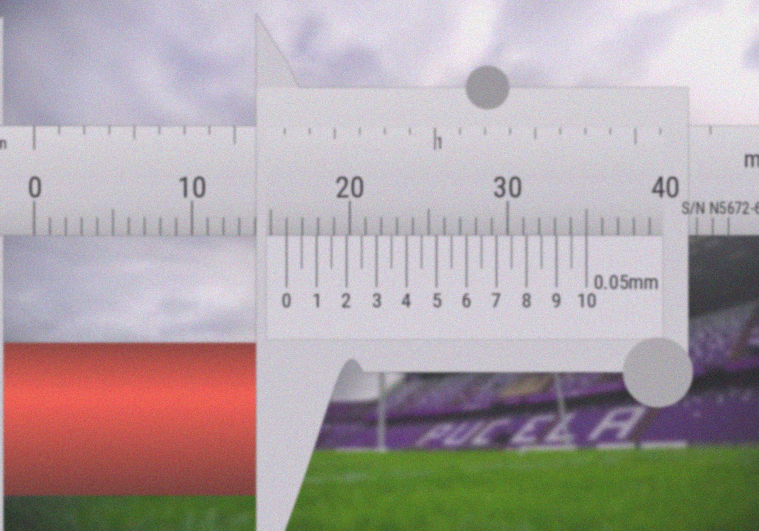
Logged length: 16.0 mm
